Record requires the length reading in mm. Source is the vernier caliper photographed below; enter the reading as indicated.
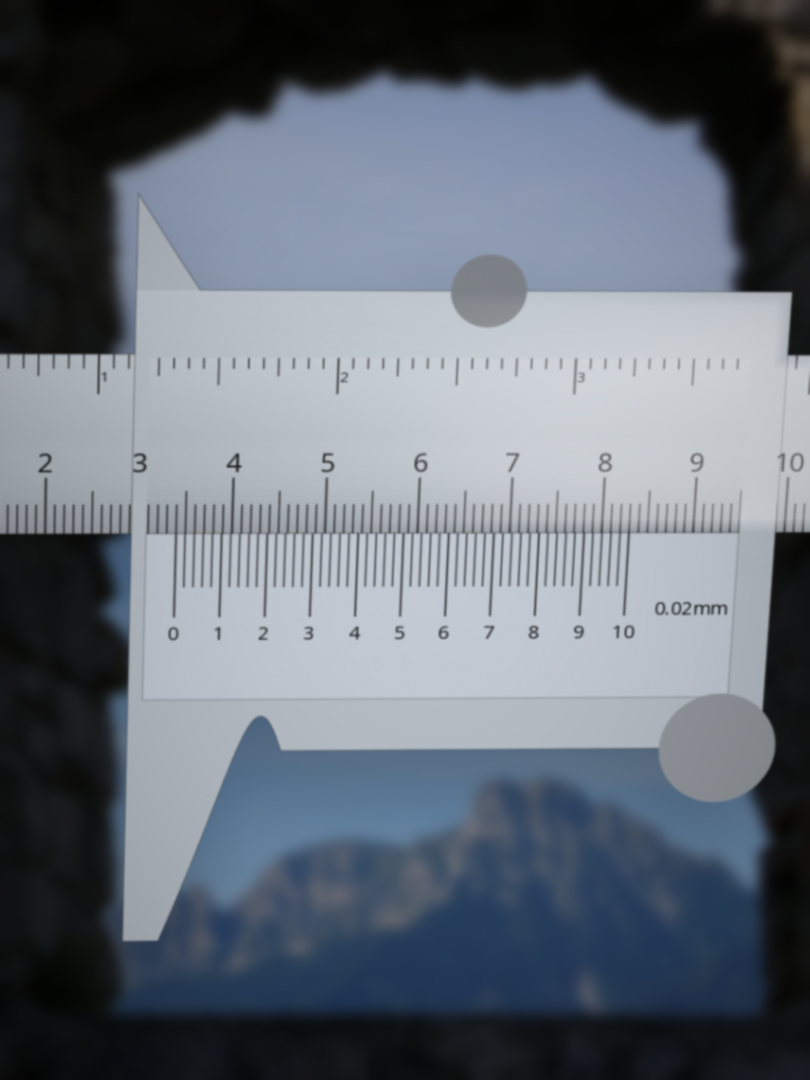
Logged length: 34.0 mm
